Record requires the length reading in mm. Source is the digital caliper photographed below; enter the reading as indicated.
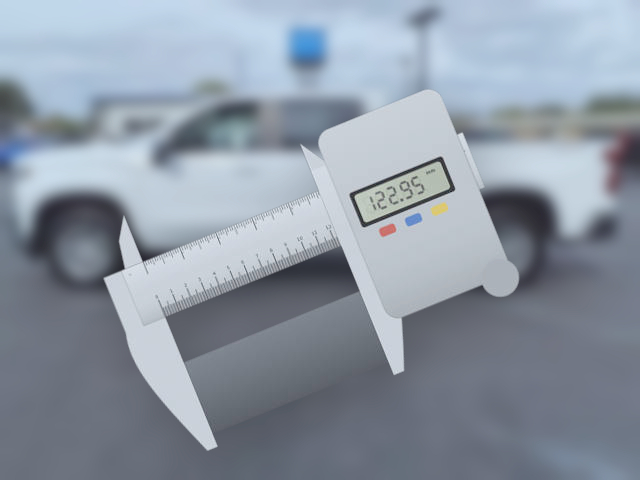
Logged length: 122.95 mm
